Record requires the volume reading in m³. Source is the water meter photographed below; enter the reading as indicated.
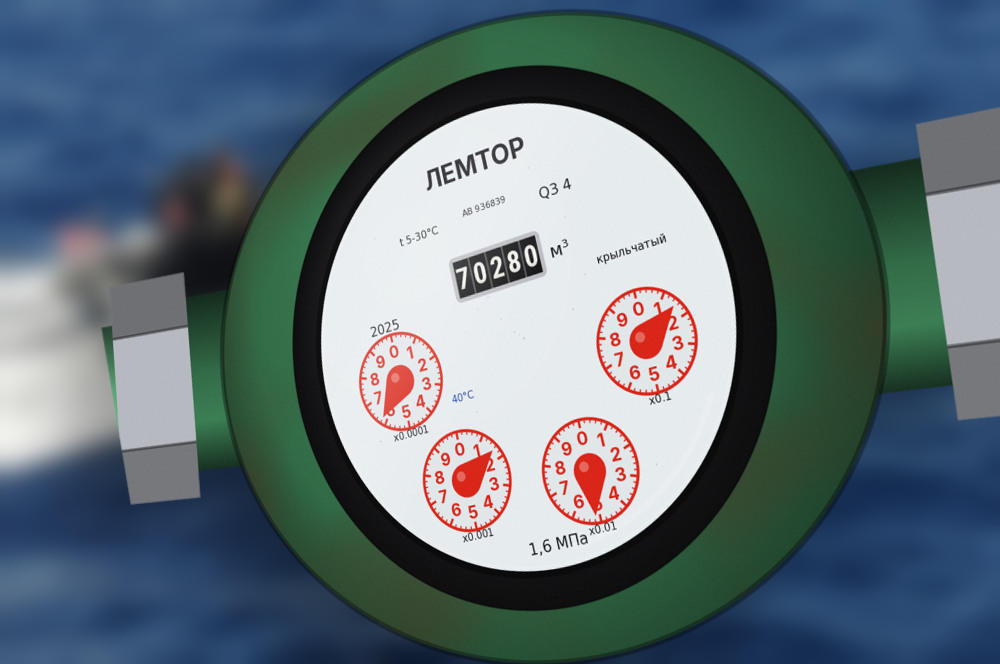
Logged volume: 70280.1516 m³
